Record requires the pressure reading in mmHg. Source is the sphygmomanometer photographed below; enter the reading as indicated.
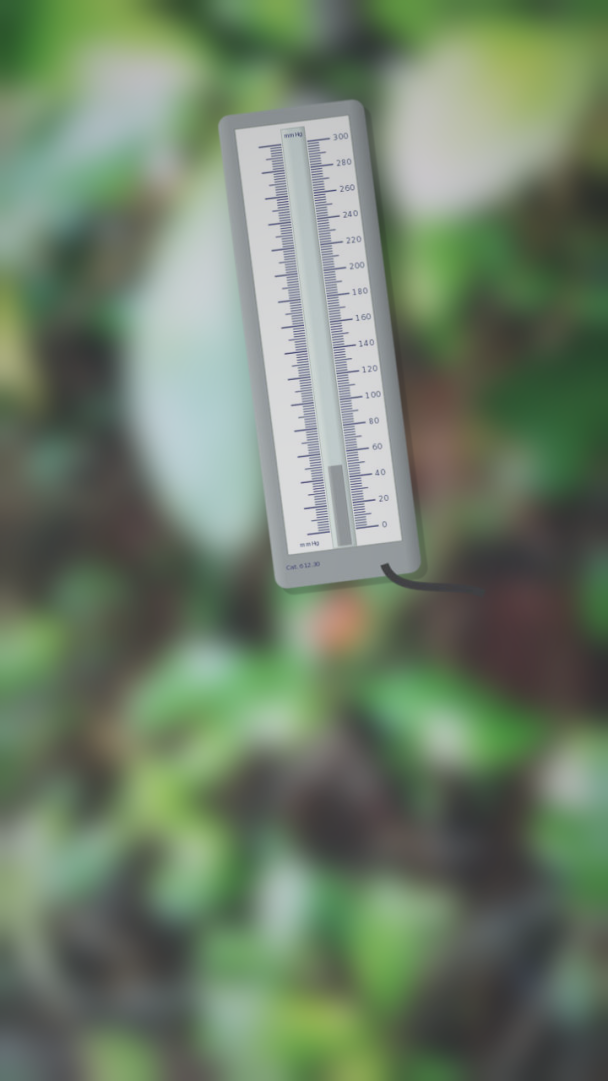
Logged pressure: 50 mmHg
